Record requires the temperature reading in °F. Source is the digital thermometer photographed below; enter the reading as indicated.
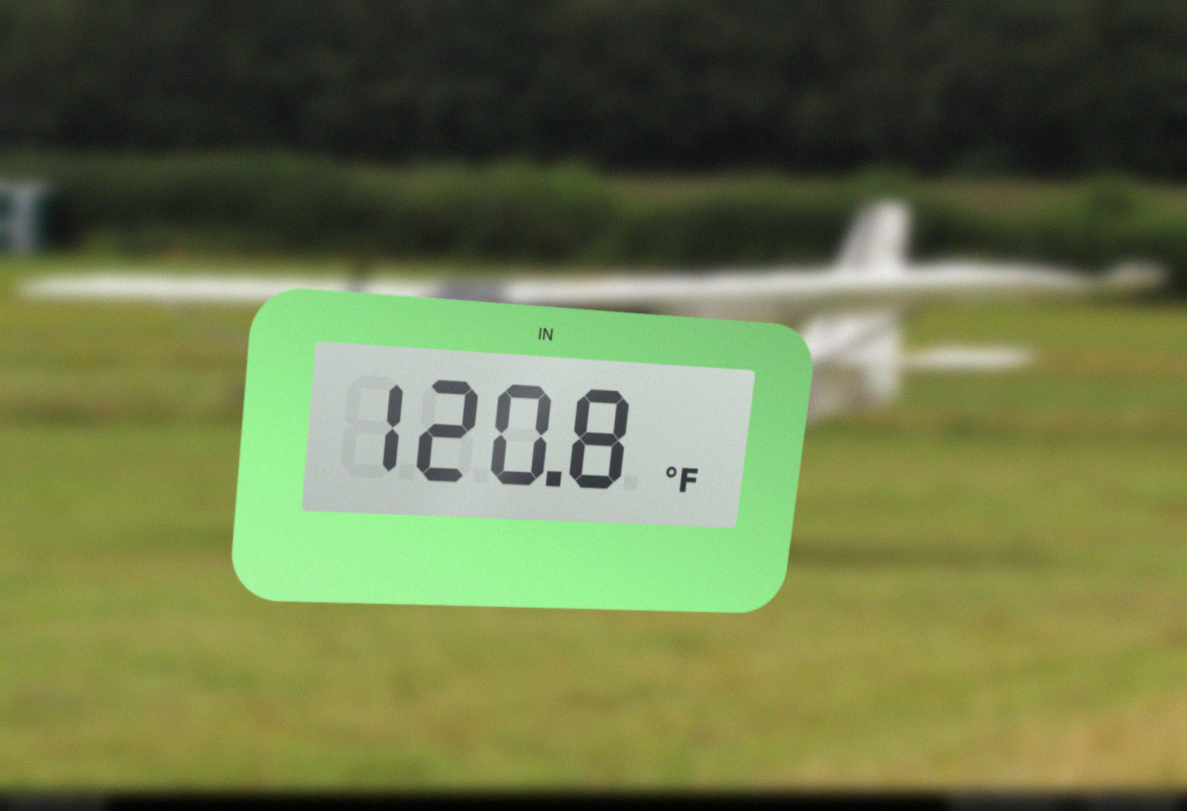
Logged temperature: 120.8 °F
